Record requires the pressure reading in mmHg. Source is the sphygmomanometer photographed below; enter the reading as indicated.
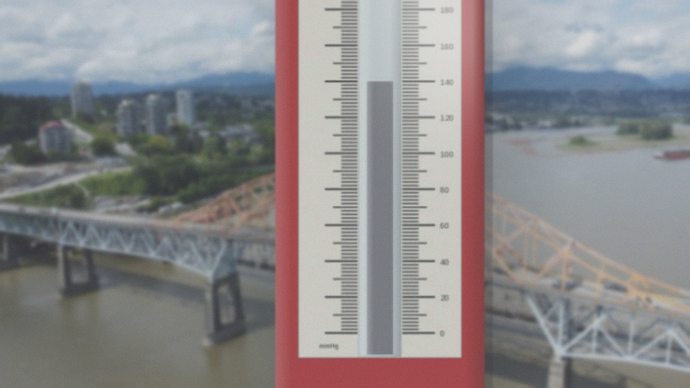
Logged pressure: 140 mmHg
